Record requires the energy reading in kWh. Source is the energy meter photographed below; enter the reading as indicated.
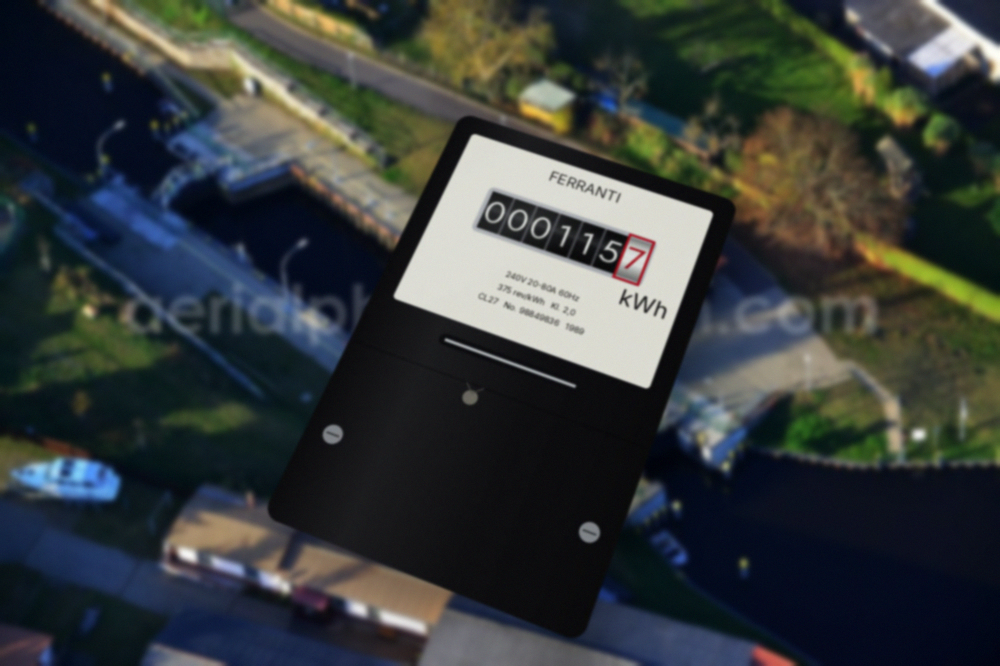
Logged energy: 115.7 kWh
